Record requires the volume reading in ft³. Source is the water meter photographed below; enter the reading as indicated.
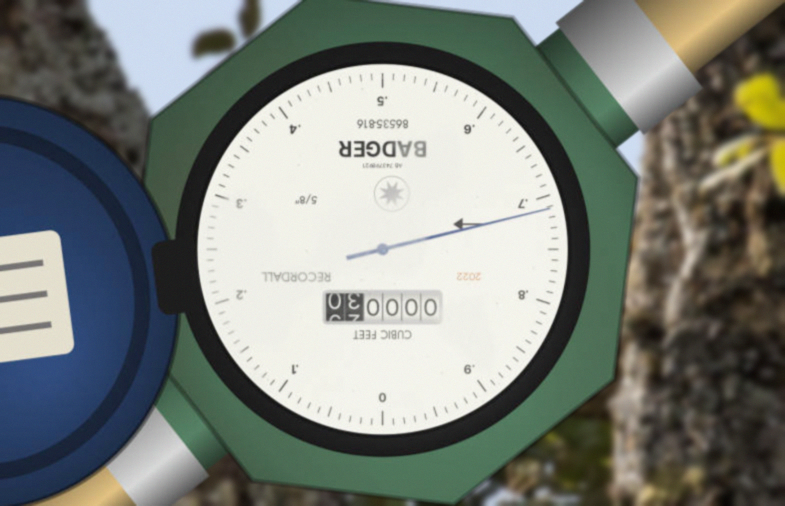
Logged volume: 29.71 ft³
